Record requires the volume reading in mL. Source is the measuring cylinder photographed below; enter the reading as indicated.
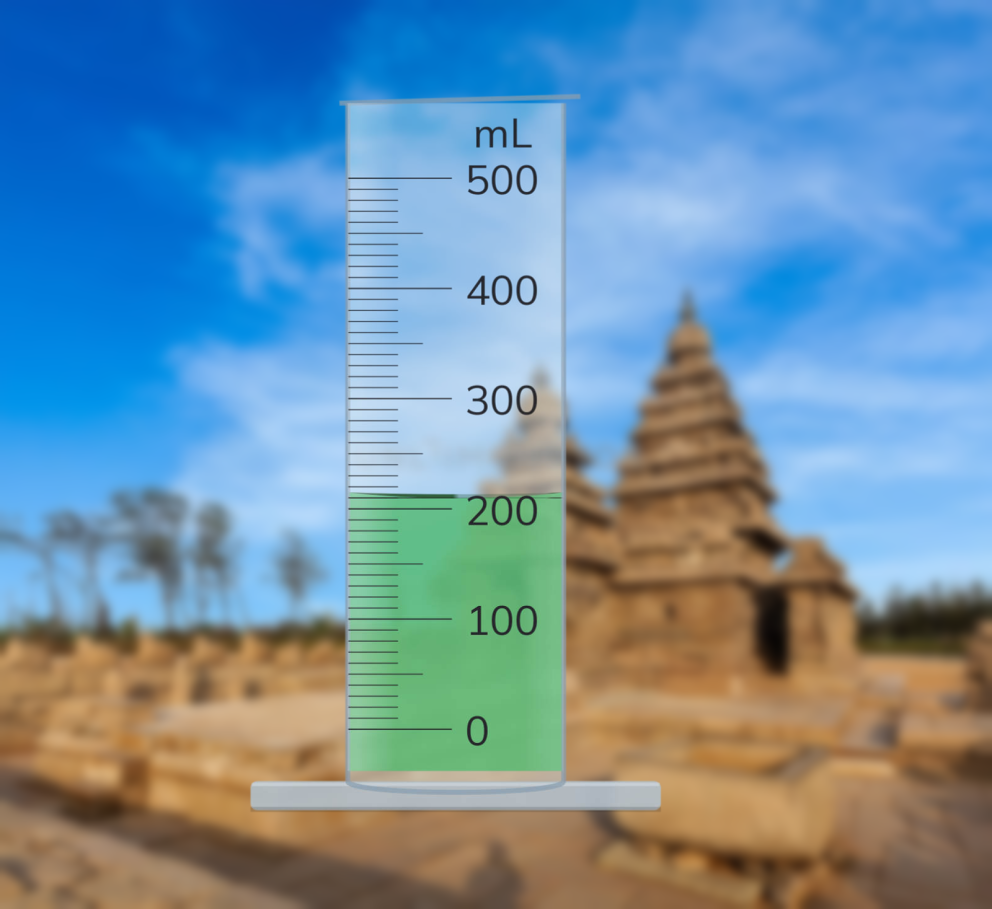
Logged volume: 210 mL
